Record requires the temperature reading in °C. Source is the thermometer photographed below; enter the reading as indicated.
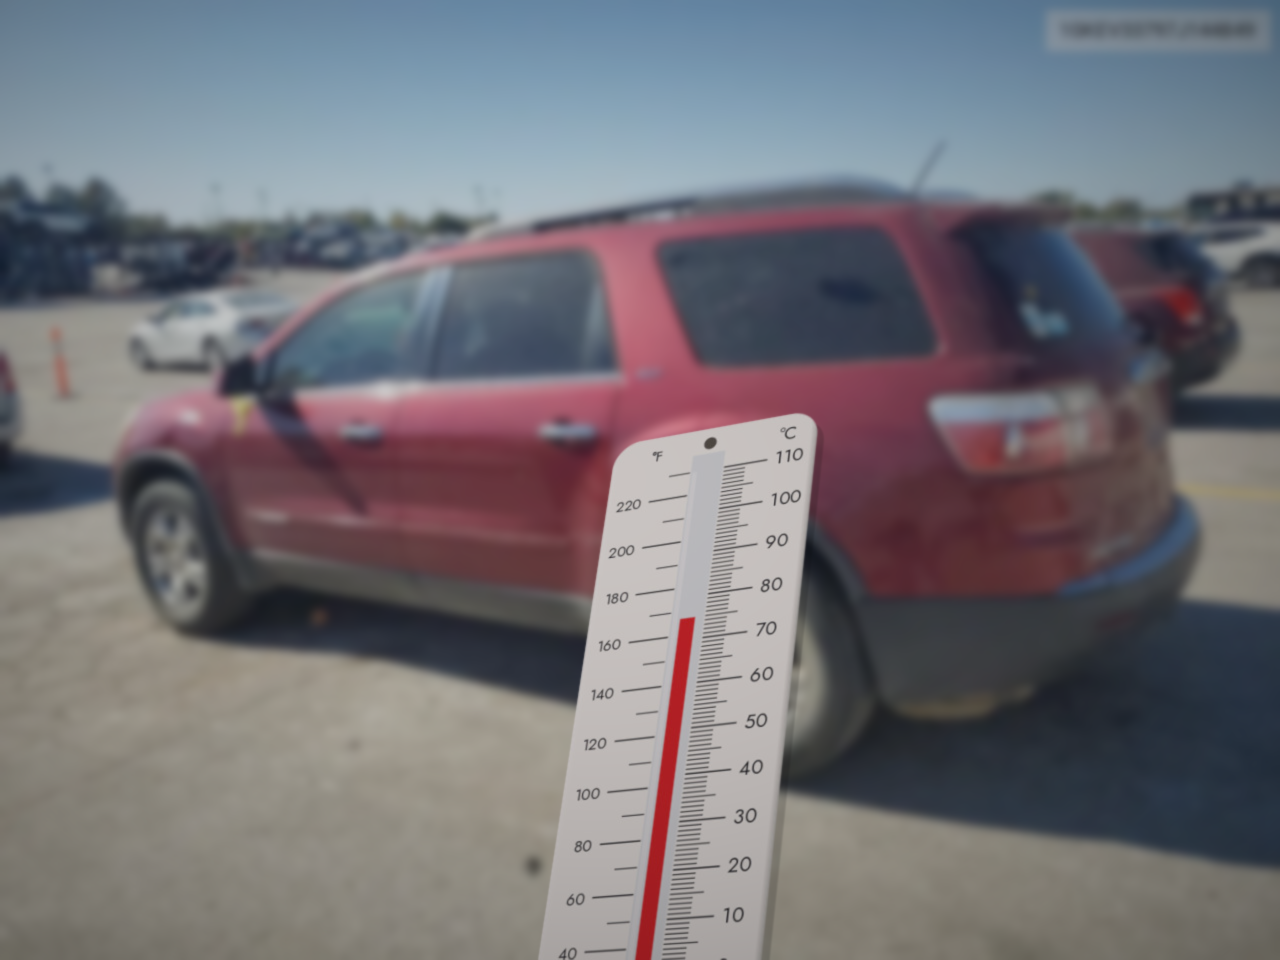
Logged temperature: 75 °C
